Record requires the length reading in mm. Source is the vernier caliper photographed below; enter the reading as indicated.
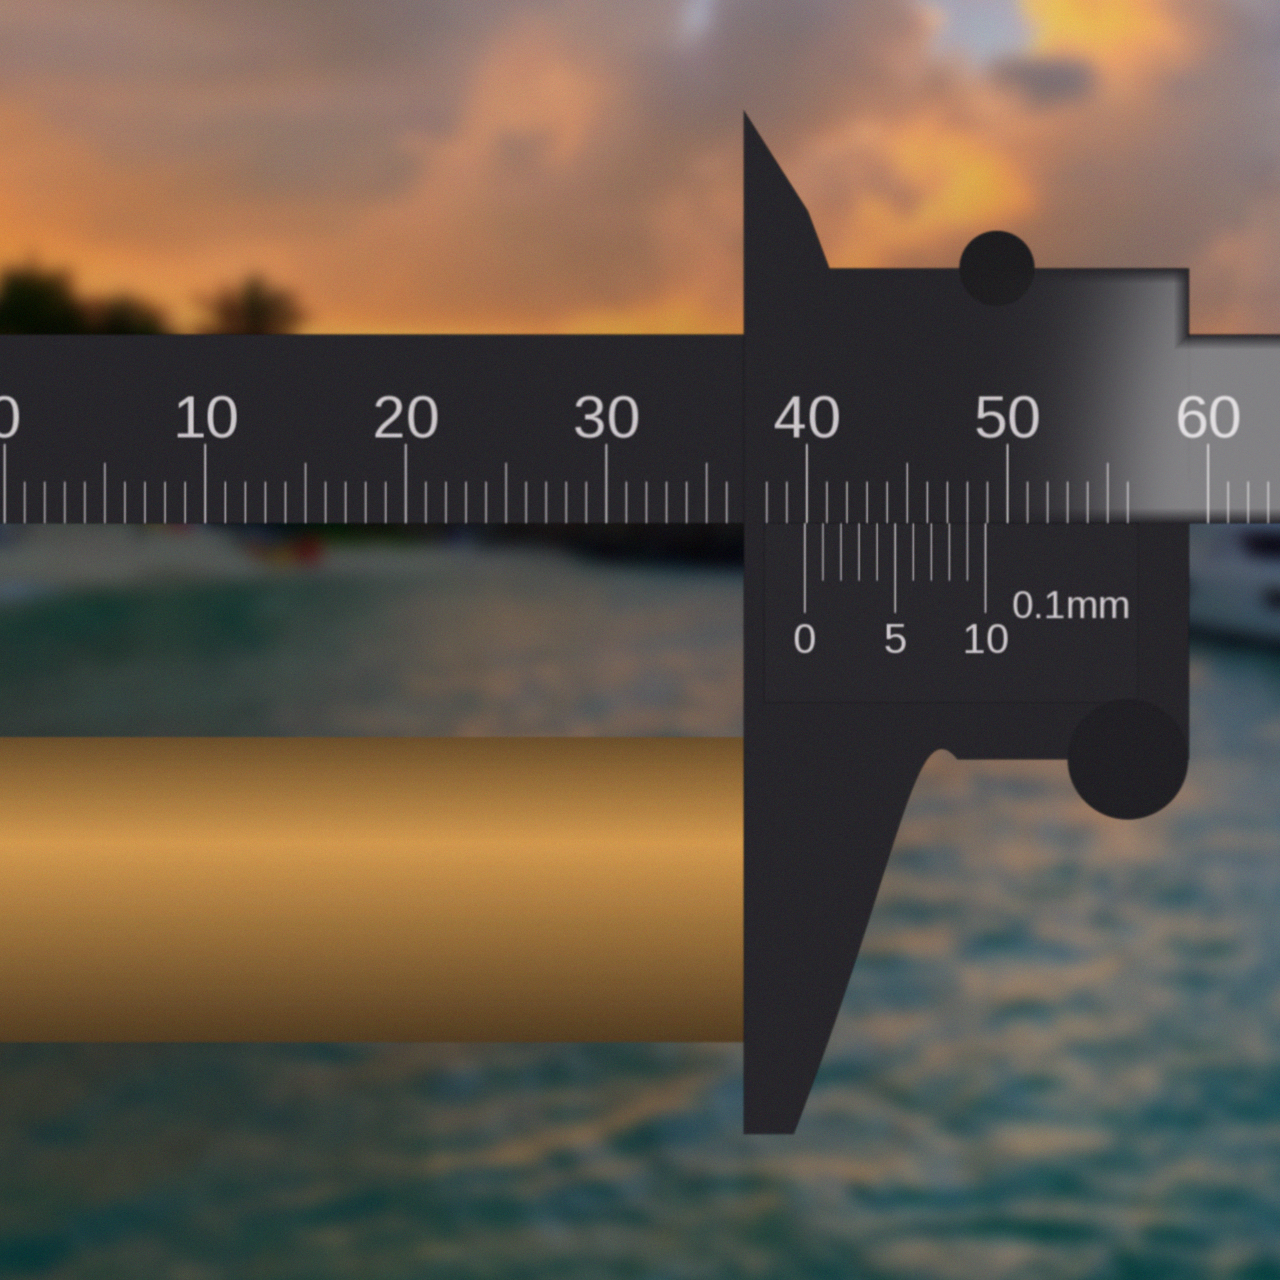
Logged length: 39.9 mm
